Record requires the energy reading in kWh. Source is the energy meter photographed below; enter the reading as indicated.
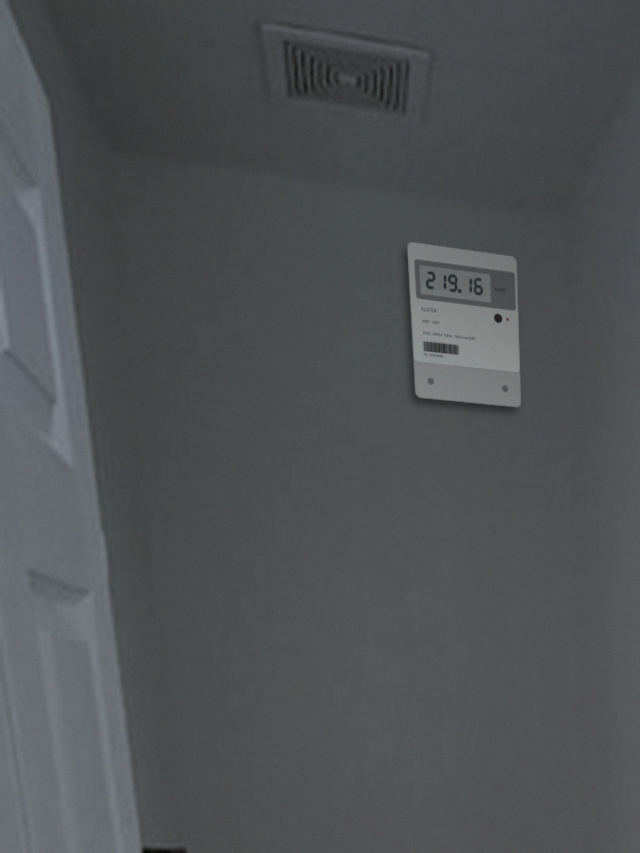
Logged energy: 219.16 kWh
